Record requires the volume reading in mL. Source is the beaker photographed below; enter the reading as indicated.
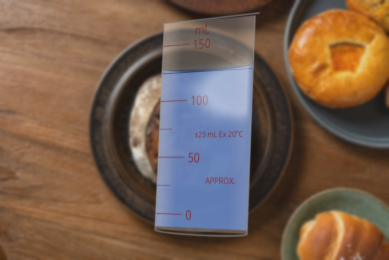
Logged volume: 125 mL
